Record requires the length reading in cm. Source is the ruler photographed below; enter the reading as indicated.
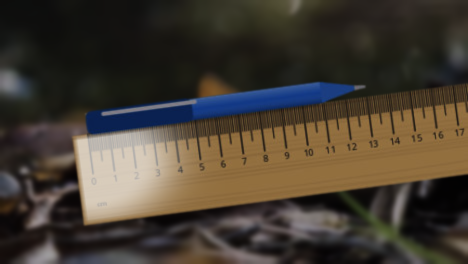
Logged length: 13 cm
